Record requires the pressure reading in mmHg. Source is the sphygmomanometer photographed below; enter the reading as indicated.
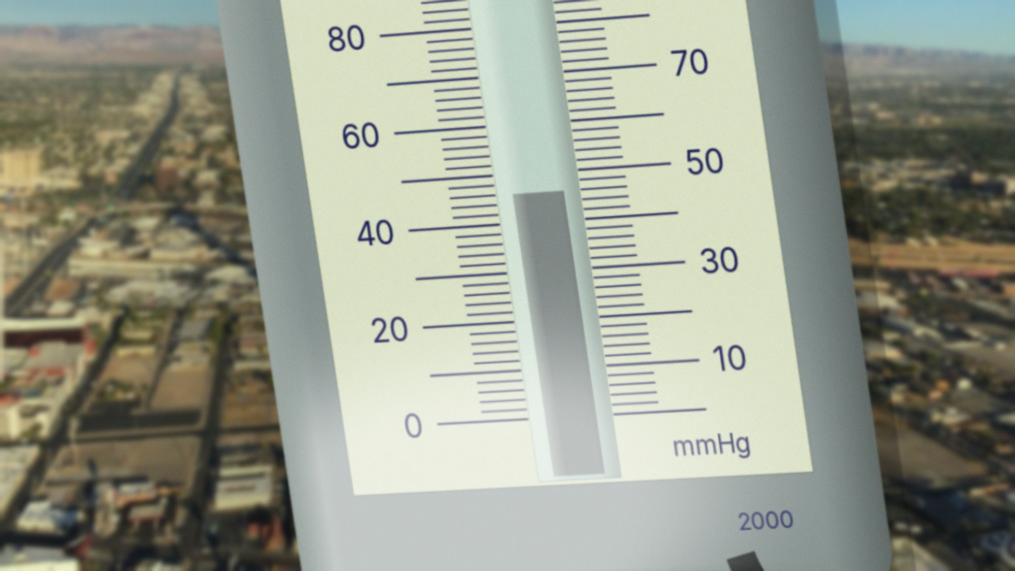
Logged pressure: 46 mmHg
